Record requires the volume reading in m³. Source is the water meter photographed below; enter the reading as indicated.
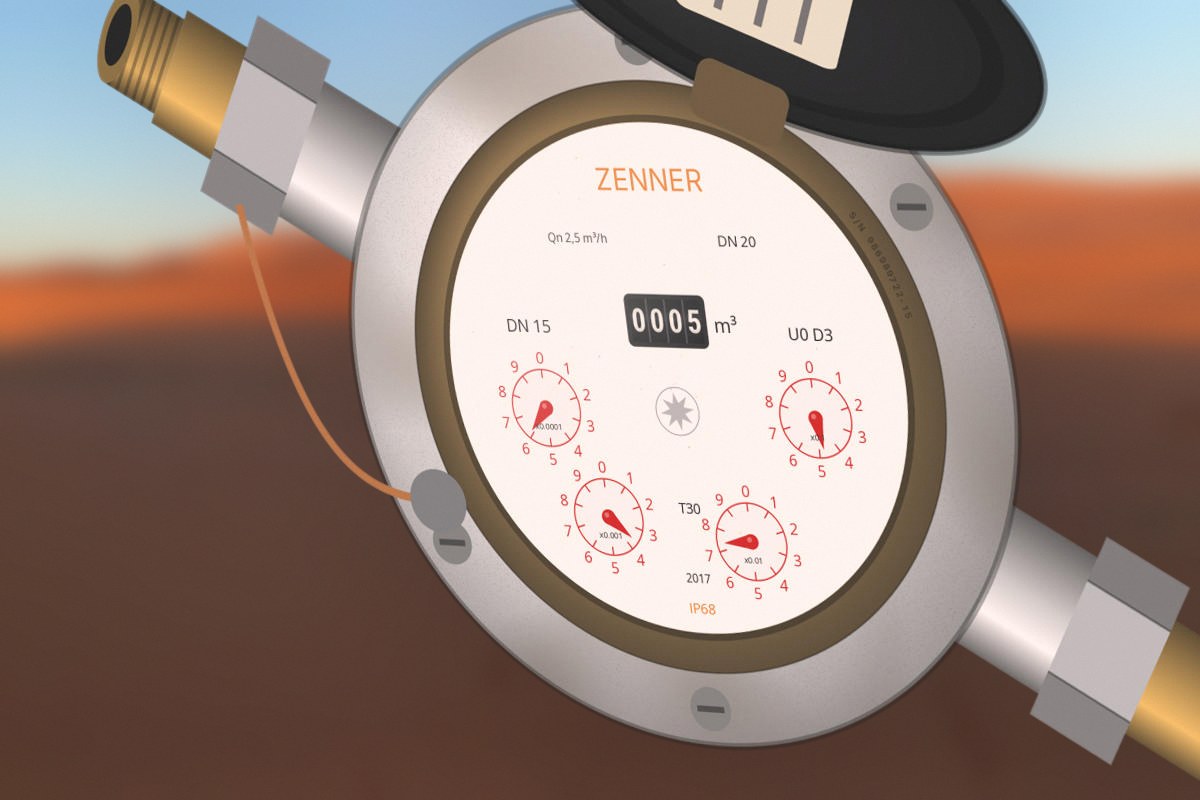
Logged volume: 5.4736 m³
